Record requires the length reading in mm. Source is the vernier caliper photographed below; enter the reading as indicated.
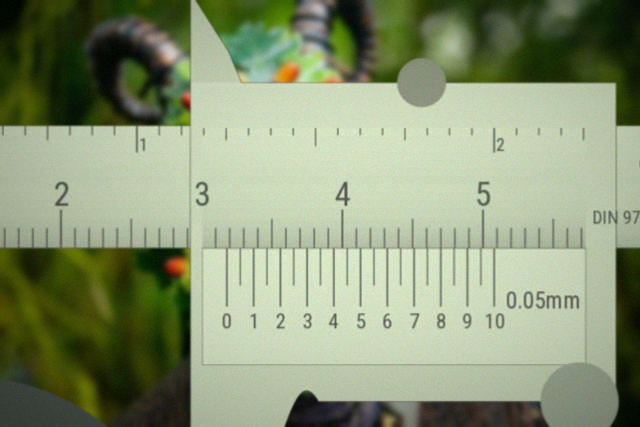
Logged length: 31.8 mm
